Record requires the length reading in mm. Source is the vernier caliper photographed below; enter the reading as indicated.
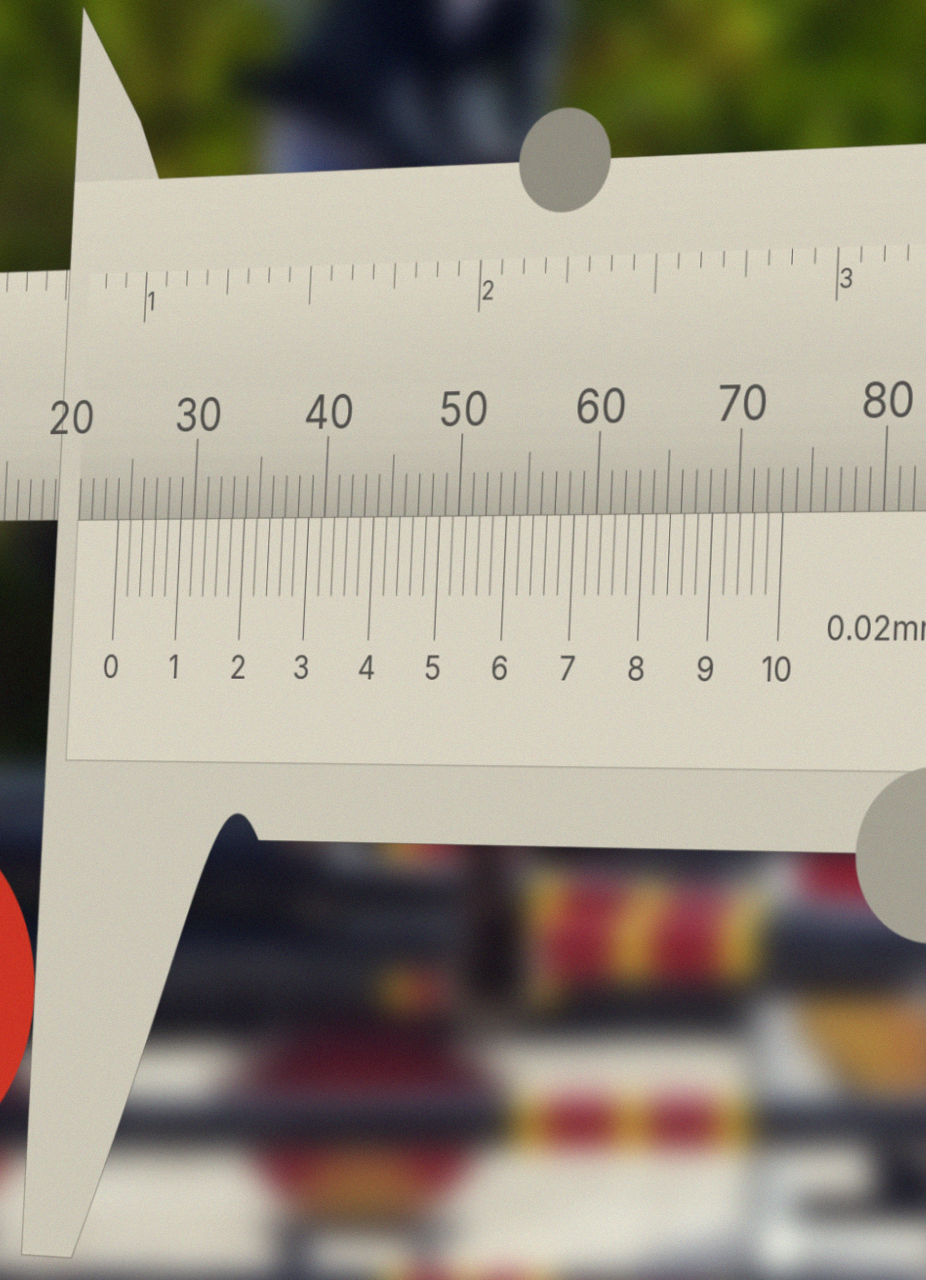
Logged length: 24.1 mm
